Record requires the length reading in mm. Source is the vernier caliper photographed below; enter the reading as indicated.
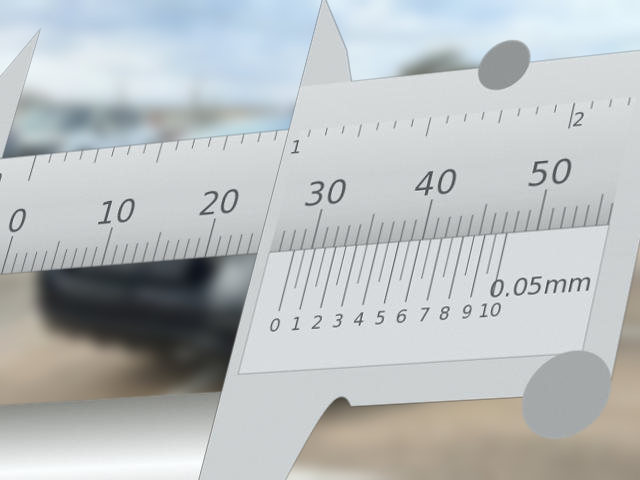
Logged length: 28.4 mm
